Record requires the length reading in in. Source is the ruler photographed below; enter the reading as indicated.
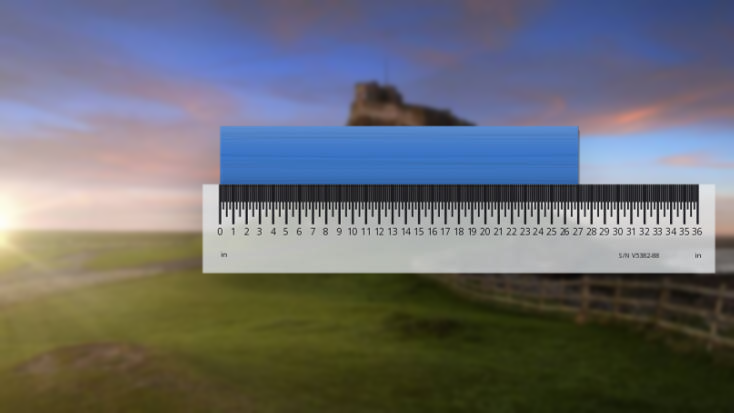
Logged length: 27 in
